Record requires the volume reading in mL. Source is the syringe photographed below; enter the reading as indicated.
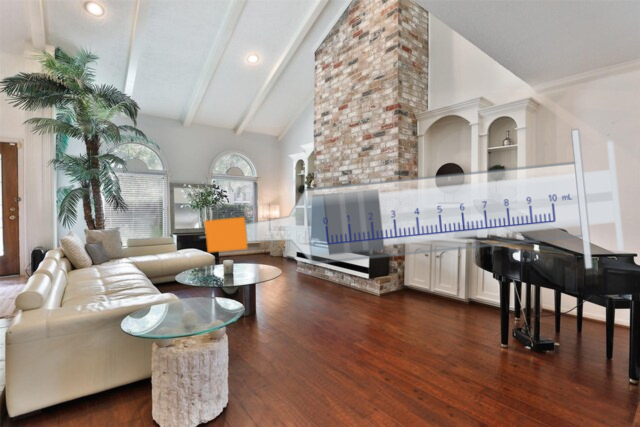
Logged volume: 0 mL
